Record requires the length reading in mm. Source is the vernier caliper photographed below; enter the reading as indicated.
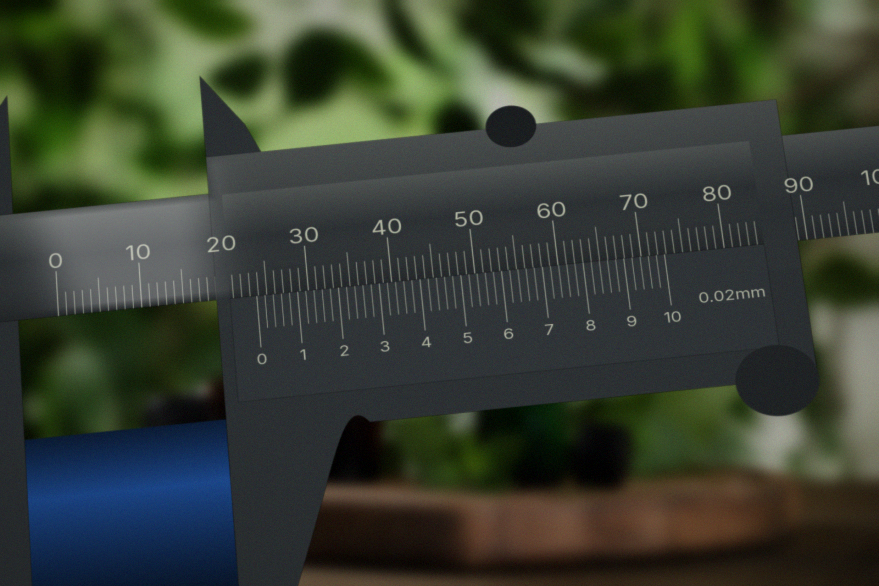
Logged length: 23.8 mm
